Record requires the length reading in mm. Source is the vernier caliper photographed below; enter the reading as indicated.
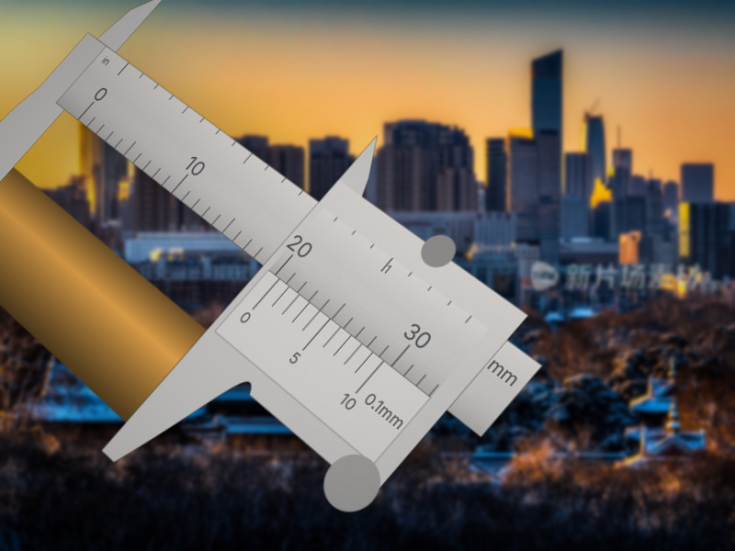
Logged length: 20.4 mm
